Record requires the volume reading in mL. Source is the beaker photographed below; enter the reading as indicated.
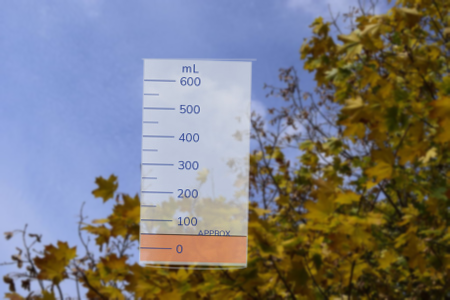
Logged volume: 50 mL
